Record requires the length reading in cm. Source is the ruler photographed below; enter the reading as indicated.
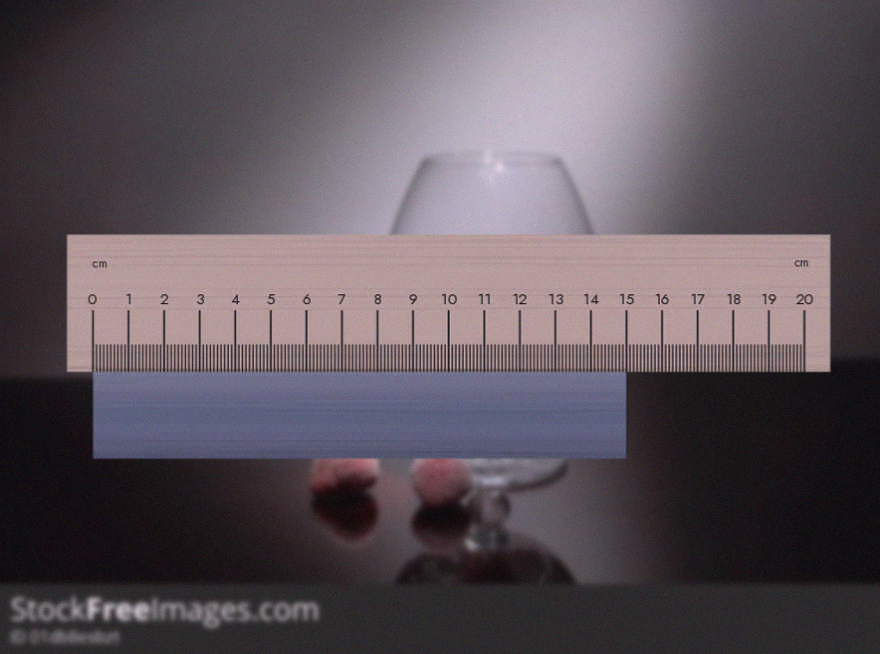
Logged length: 15 cm
